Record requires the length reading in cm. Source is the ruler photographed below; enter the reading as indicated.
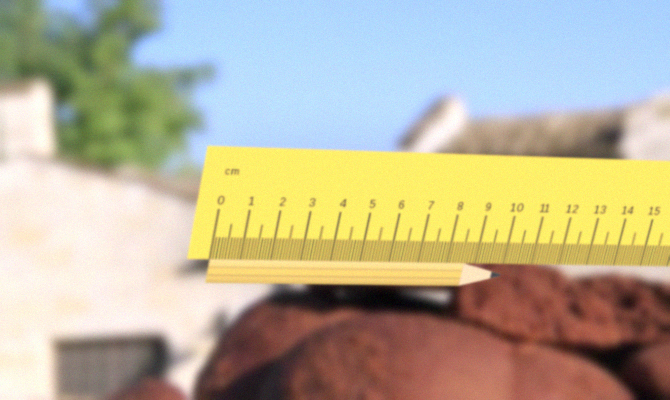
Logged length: 10 cm
